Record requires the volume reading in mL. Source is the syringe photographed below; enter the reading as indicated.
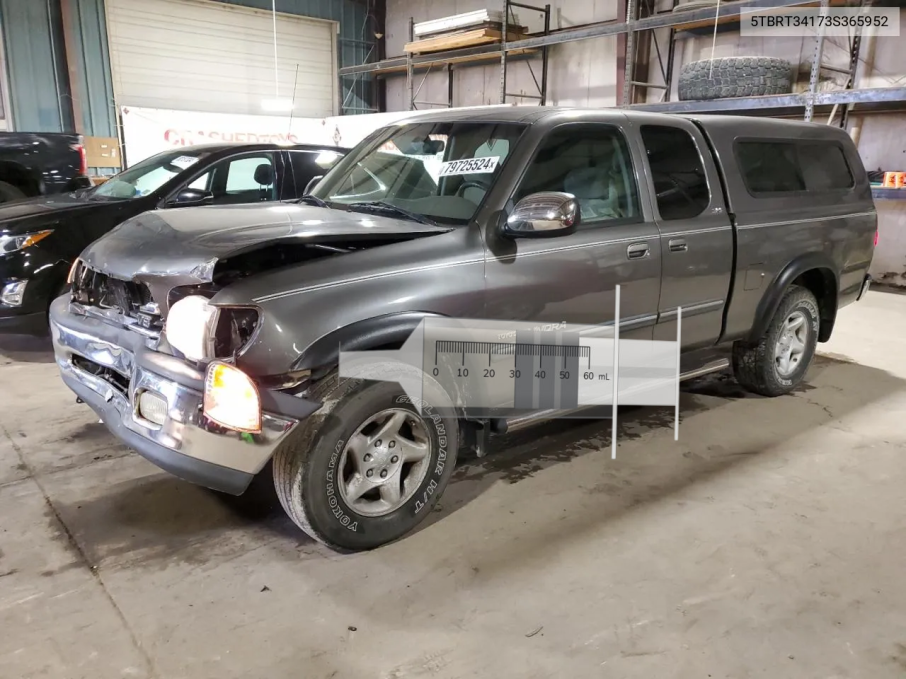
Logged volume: 30 mL
